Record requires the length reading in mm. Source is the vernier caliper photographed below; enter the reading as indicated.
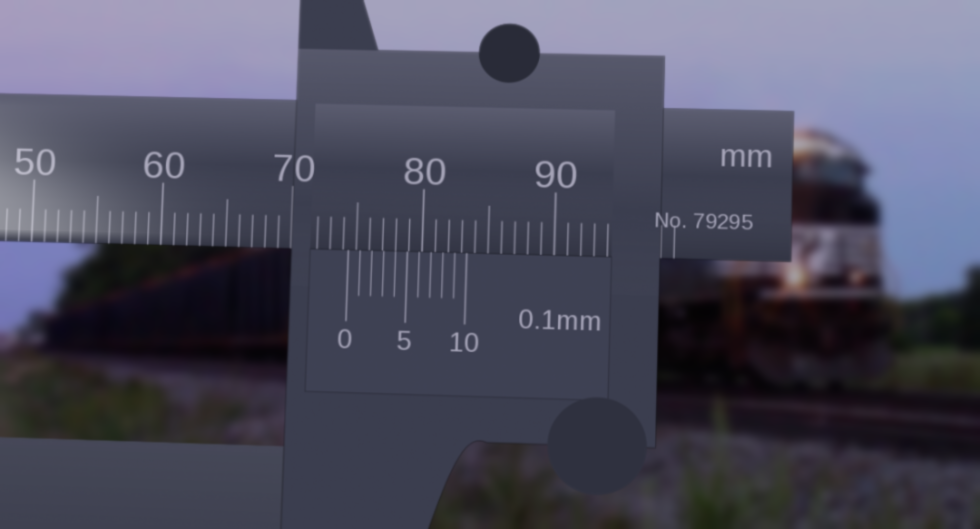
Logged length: 74.4 mm
